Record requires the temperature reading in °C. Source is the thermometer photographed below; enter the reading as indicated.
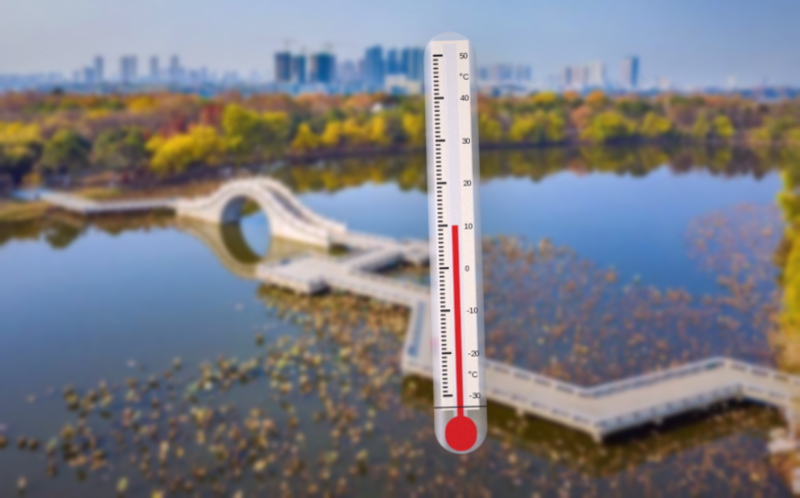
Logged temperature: 10 °C
